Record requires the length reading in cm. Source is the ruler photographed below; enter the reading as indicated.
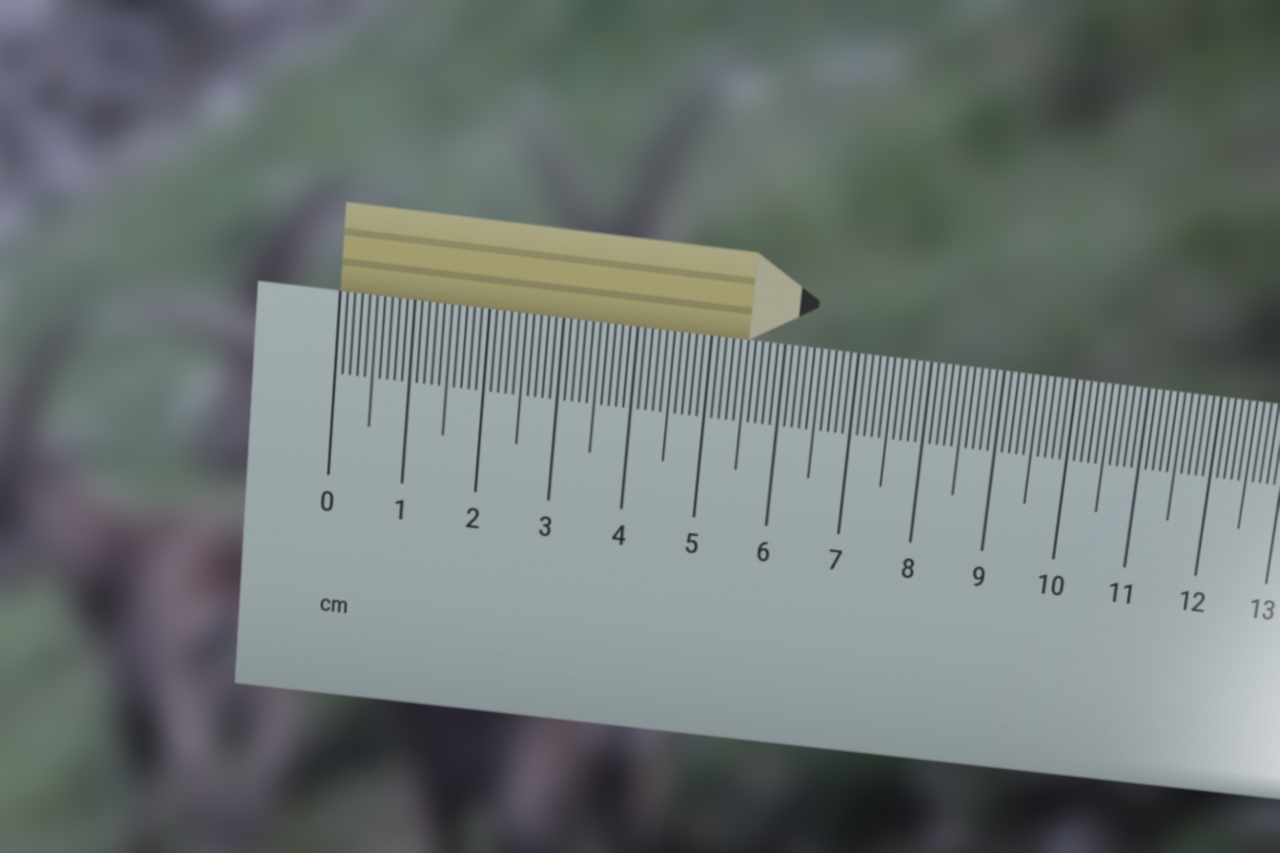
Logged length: 6.4 cm
